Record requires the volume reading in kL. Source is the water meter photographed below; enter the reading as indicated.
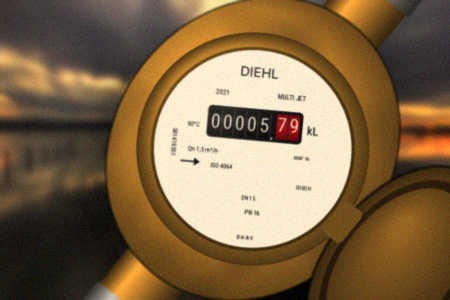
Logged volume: 5.79 kL
